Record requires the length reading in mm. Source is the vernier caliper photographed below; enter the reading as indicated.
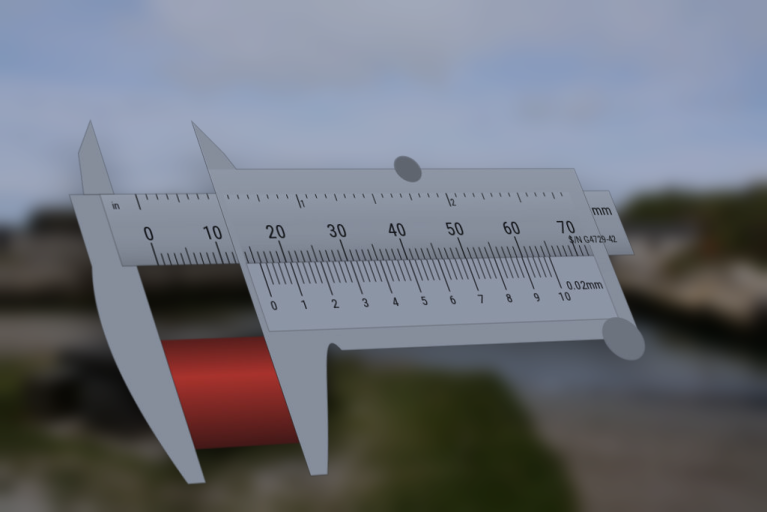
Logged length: 15.8 mm
